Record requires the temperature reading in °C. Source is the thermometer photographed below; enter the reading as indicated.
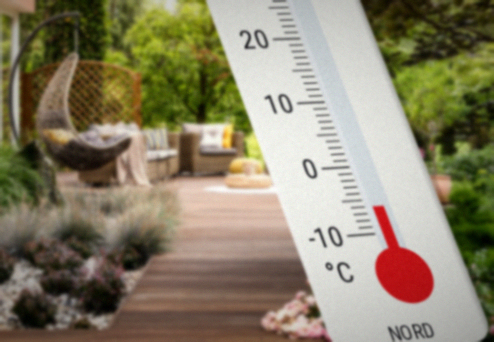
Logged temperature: -6 °C
